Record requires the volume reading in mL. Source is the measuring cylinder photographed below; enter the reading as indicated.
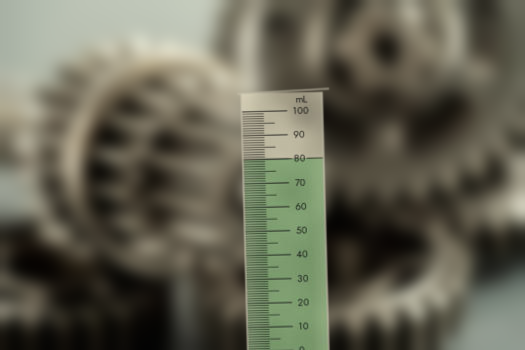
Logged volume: 80 mL
